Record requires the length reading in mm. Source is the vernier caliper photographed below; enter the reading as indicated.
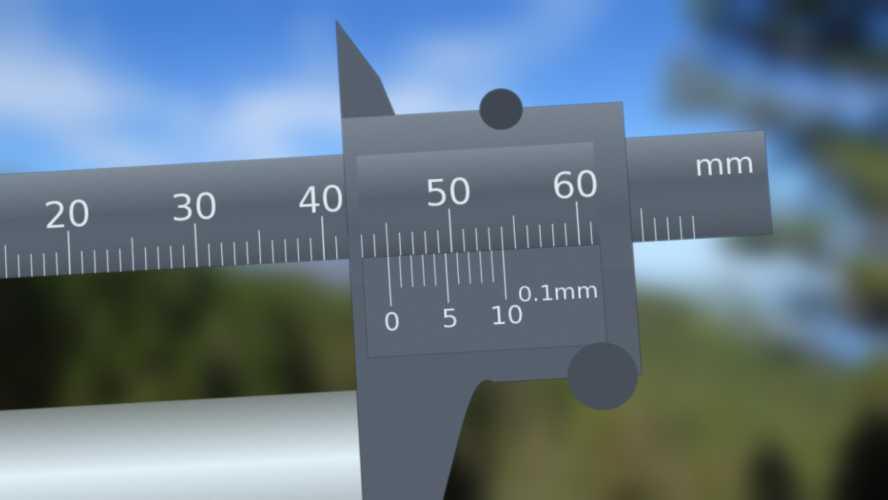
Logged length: 45.0 mm
